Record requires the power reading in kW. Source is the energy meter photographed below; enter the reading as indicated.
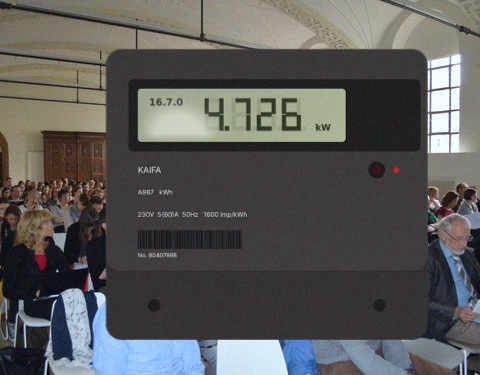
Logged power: 4.726 kW
